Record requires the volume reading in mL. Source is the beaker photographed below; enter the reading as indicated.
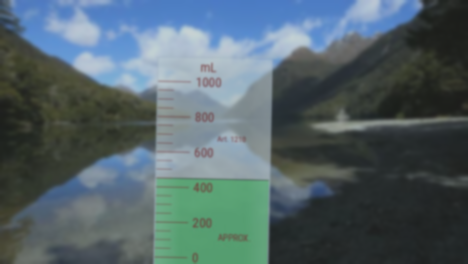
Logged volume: 450 mL
